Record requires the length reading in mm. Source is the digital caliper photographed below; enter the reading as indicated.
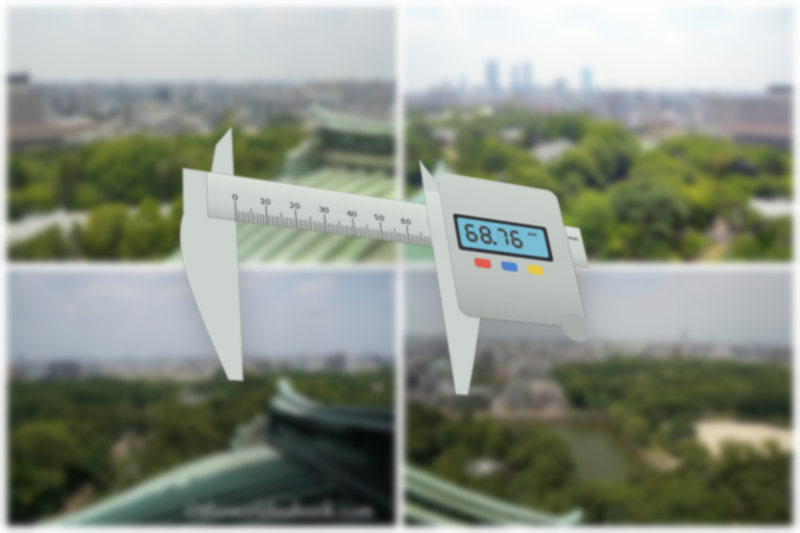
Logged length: 68.76 mm
